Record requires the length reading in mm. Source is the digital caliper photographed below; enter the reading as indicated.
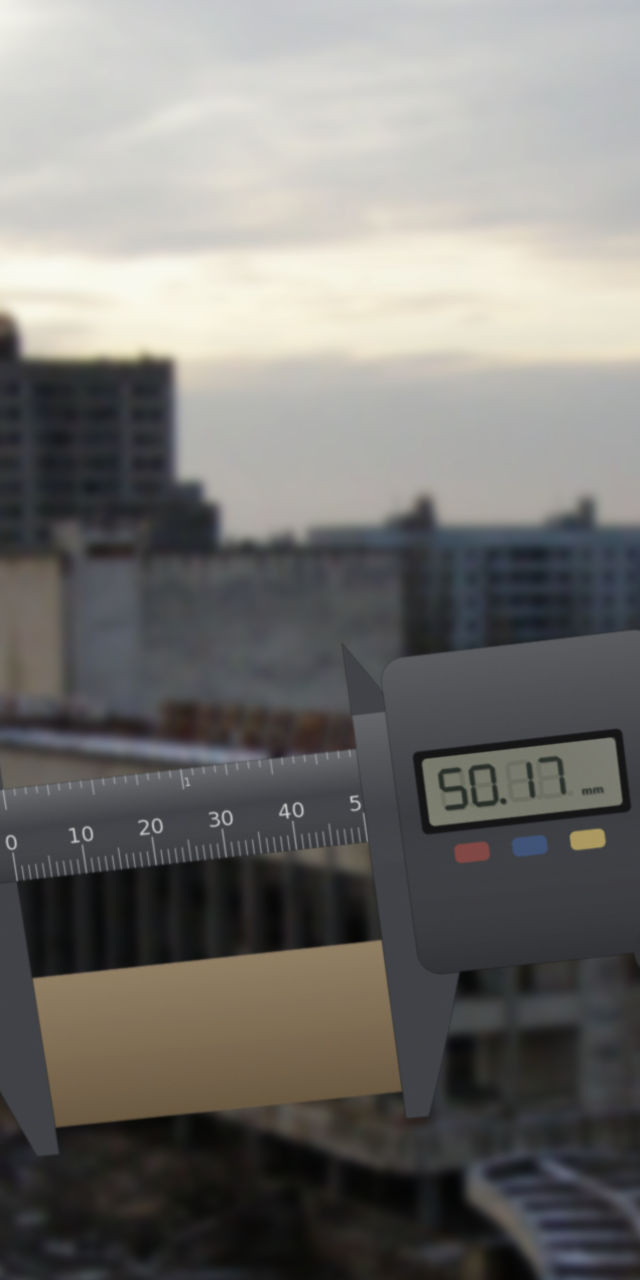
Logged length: 50.17 mm
